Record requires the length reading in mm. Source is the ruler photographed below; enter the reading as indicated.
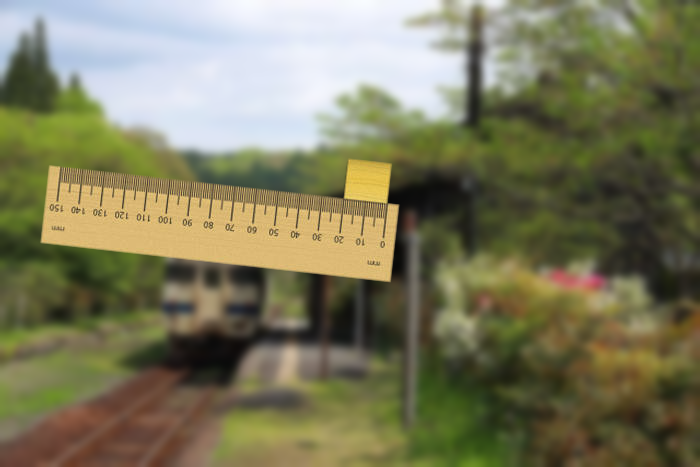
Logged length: 20 mm
